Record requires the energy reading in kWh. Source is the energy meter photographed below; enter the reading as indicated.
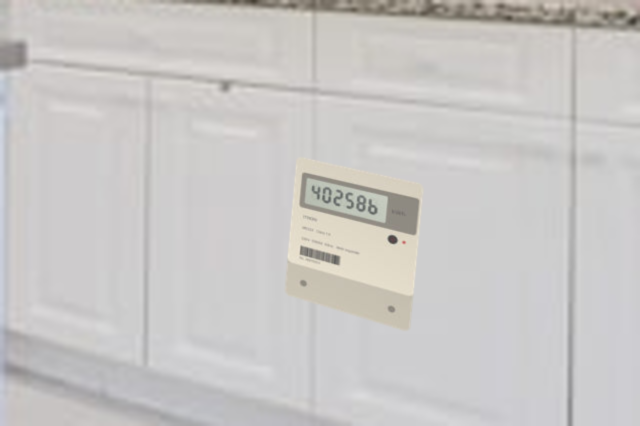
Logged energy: 402586 kWh
